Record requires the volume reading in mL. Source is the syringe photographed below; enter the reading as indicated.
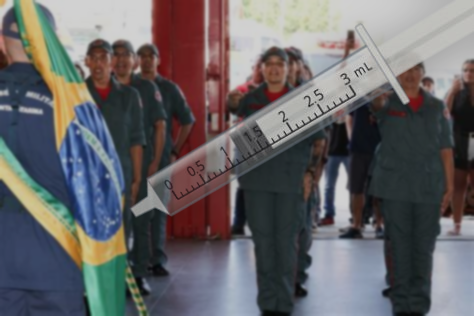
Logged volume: 1.2 mL
